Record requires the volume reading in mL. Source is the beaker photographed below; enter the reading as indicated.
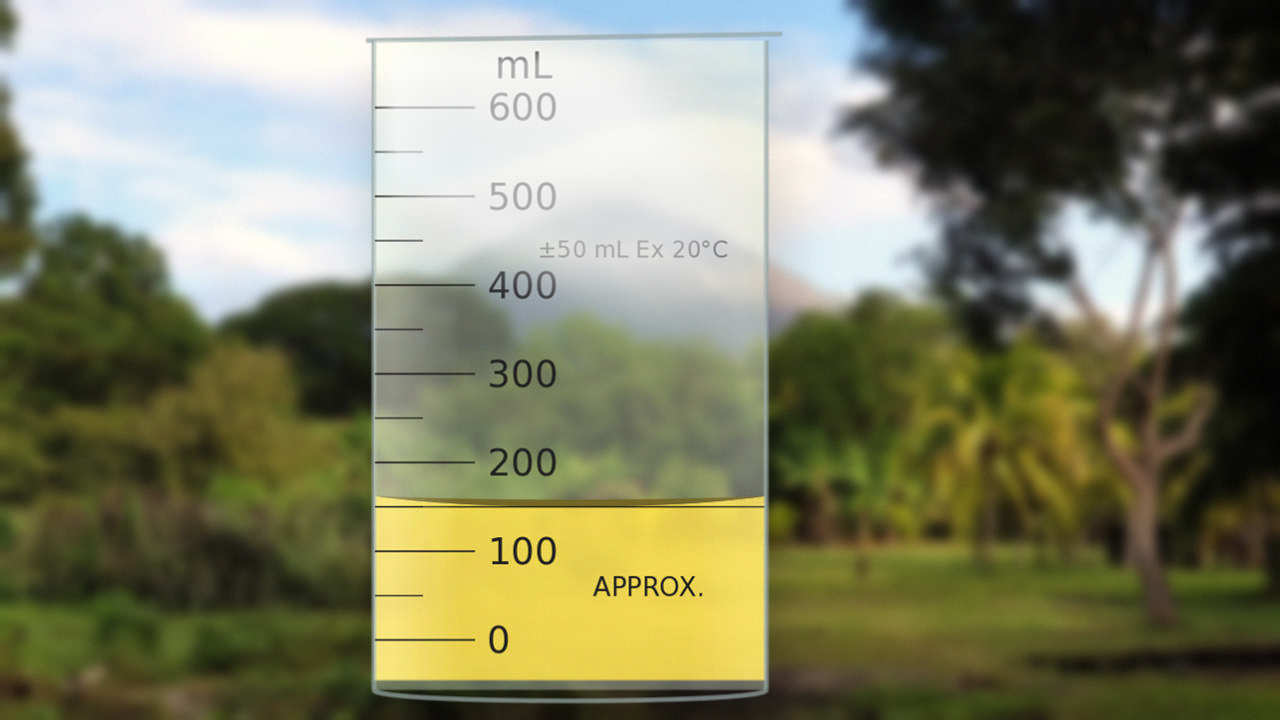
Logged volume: 150 mL
